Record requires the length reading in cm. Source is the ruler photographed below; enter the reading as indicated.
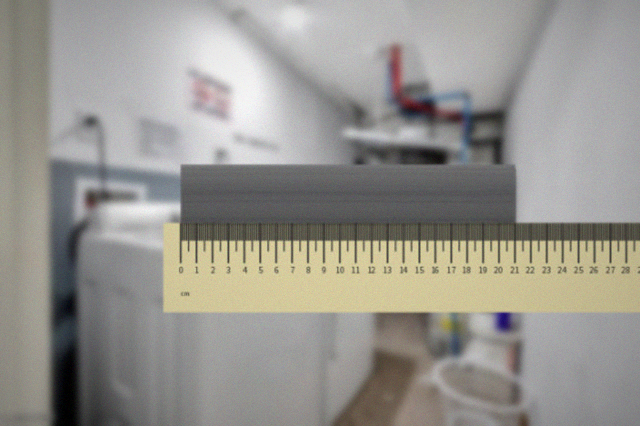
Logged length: 21 cm
